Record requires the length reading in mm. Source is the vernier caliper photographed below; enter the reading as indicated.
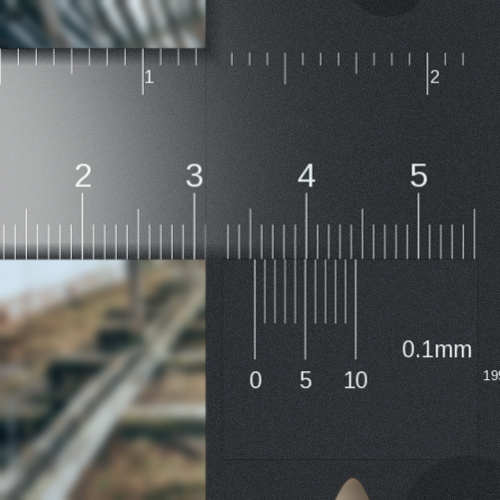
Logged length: 35.4 mm
